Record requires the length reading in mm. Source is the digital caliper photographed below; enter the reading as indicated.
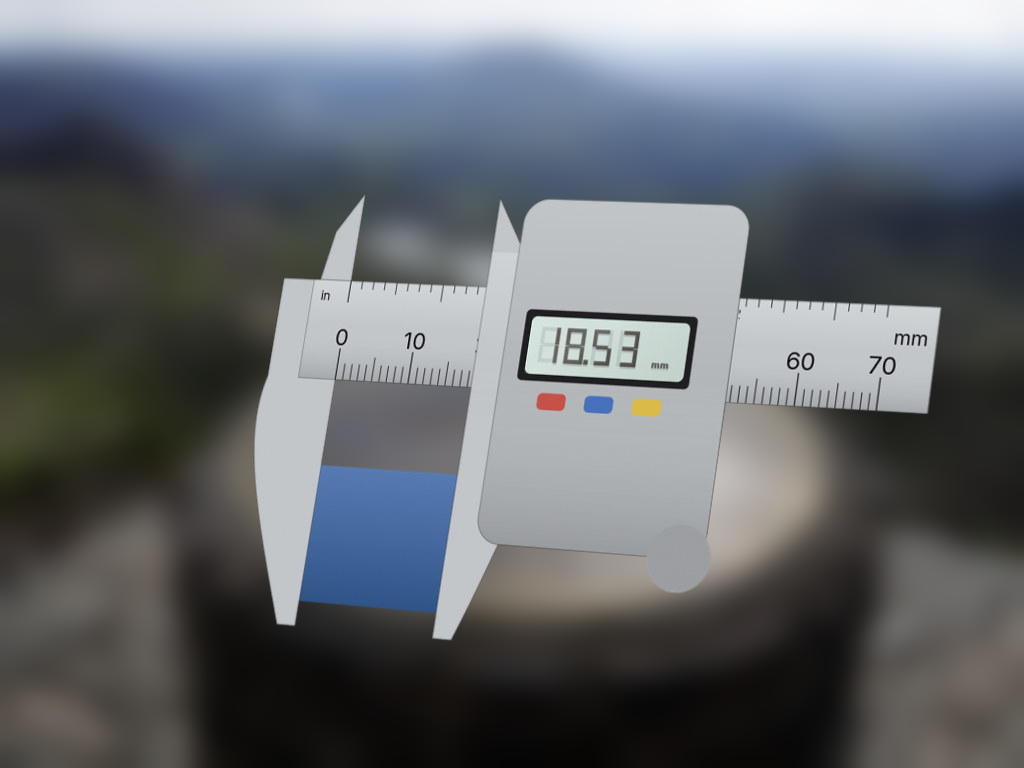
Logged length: 18.53 mm
